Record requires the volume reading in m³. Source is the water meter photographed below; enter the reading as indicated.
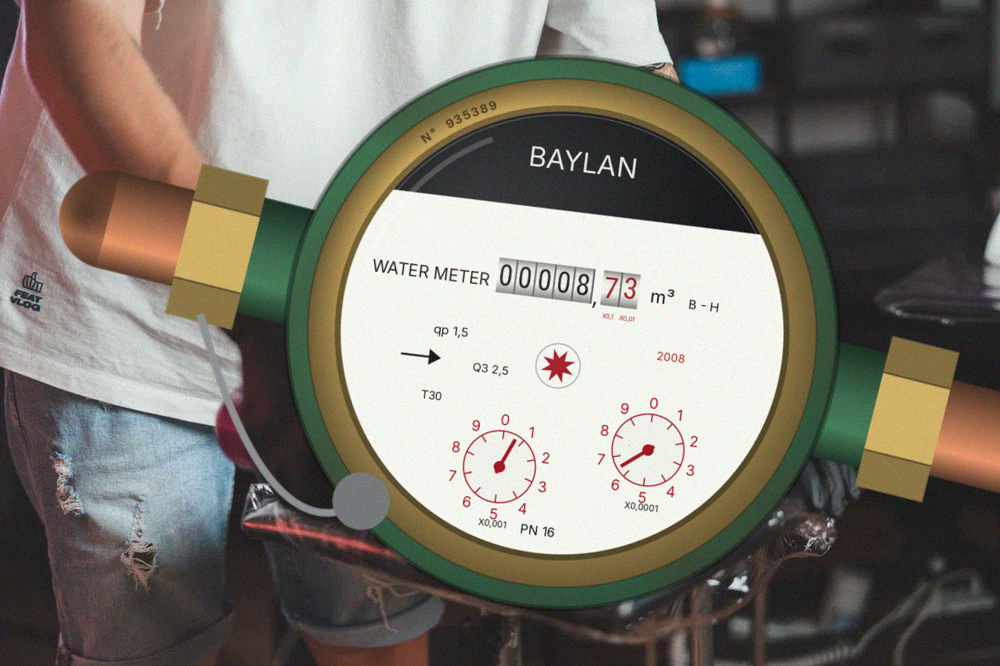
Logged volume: 8.7306 m³
